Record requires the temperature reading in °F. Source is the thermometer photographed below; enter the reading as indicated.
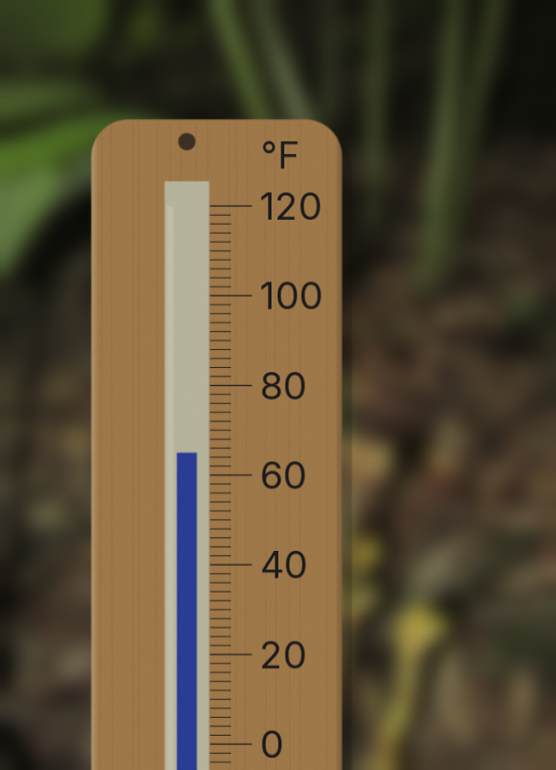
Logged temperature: 65 °F
